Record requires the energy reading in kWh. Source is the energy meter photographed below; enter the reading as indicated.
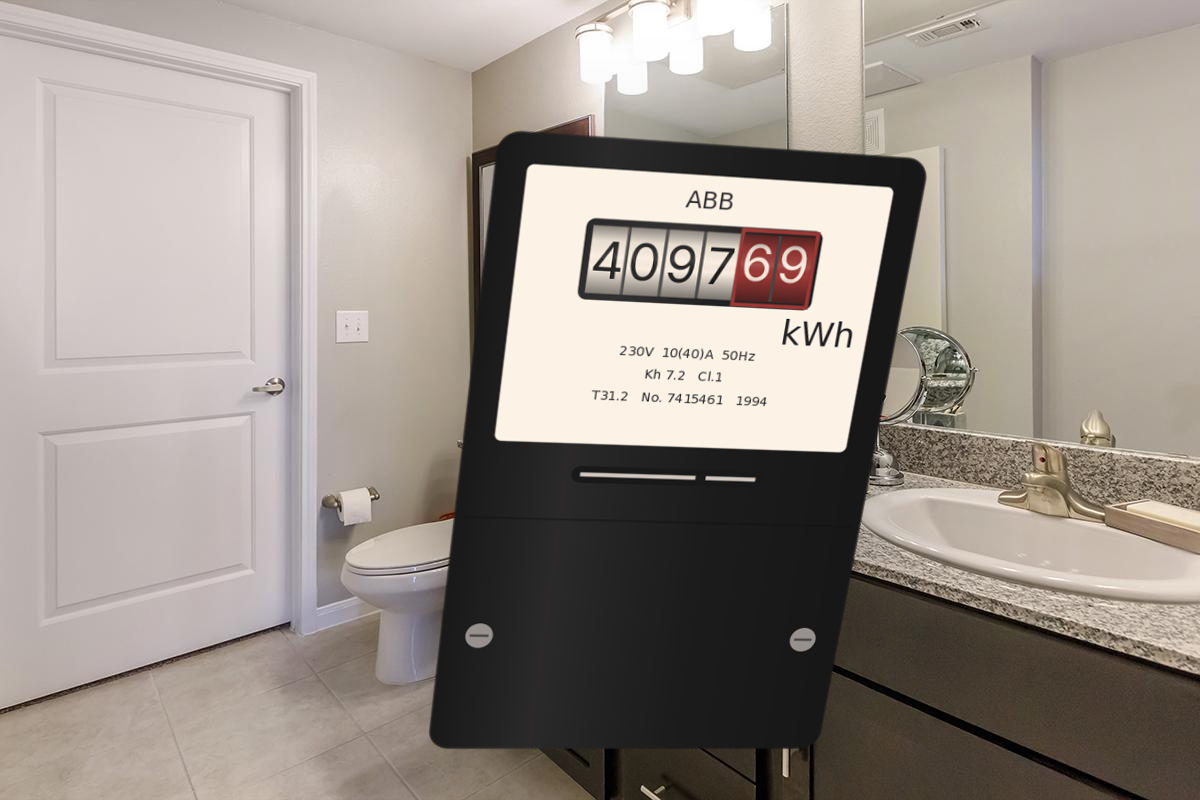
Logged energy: 4097.69 kWh
